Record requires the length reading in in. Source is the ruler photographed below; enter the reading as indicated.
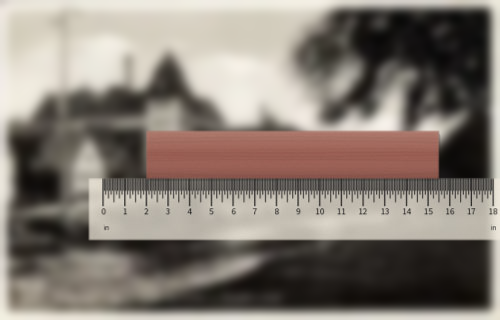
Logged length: 13.5 in
